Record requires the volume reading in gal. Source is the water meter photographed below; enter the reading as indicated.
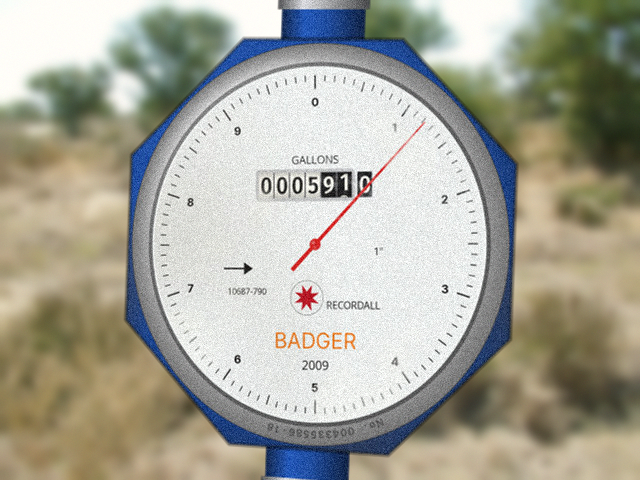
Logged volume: 5911.2 gal
